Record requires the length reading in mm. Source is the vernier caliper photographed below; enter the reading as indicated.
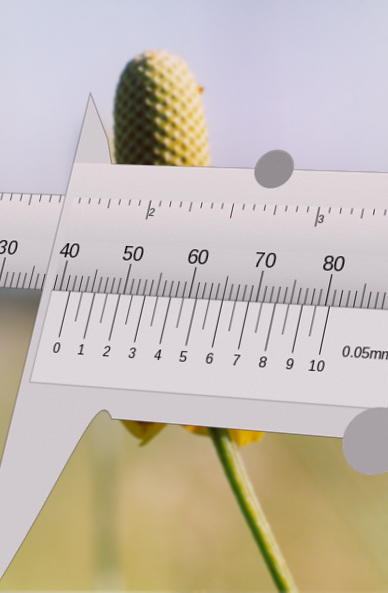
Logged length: 41.6 mm
